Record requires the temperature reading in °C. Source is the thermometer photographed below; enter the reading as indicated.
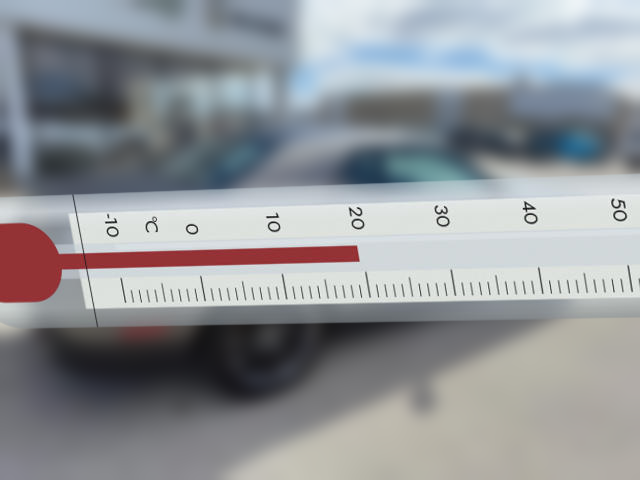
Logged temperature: 19.5 °C
